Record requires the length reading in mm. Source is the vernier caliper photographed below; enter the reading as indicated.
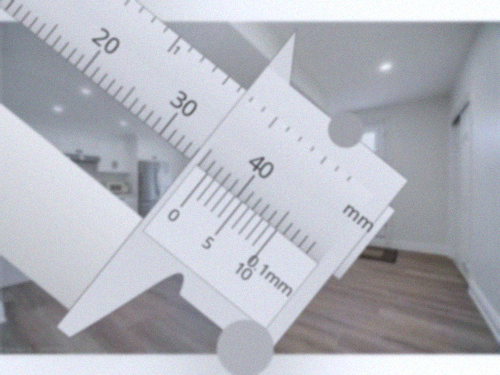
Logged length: 36.2 mm
